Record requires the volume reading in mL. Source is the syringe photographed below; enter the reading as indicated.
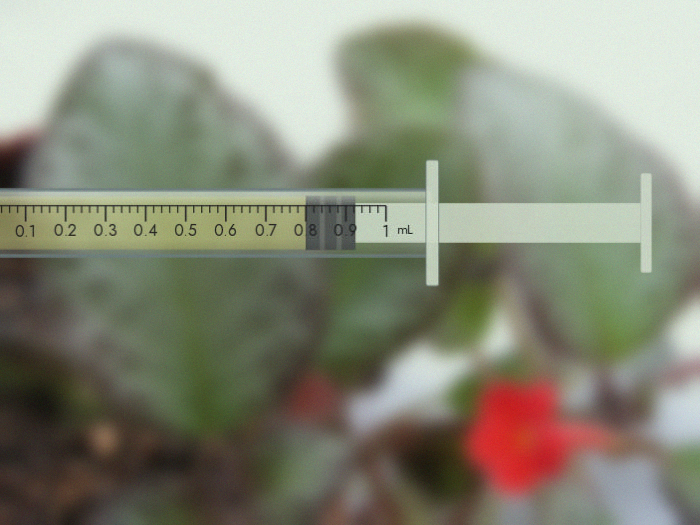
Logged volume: 0.8 mL
